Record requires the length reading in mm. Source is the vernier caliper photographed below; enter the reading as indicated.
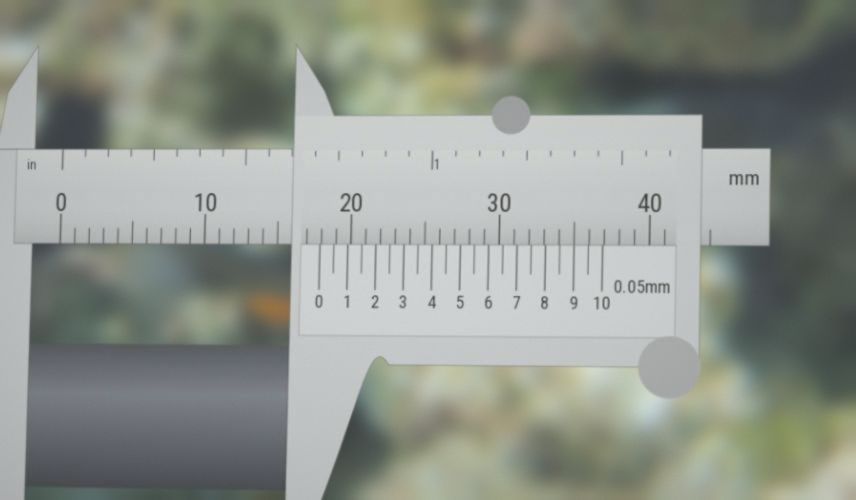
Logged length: 17.9 mm
